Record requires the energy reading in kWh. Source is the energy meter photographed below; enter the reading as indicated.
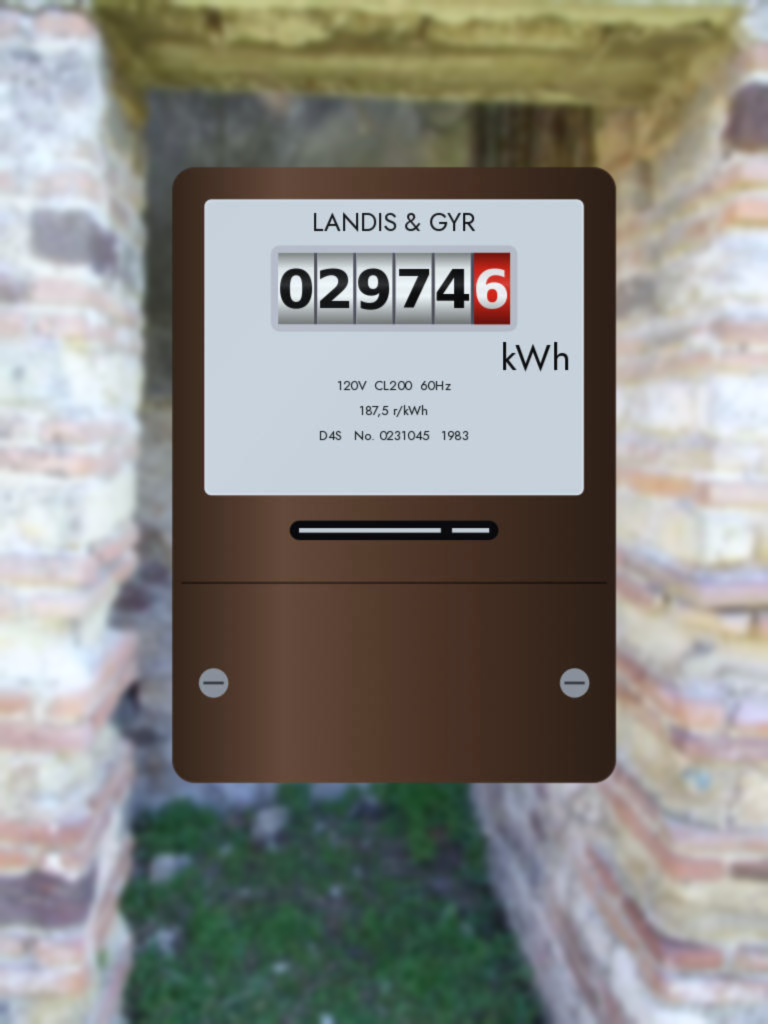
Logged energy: 2974.6 kWh
